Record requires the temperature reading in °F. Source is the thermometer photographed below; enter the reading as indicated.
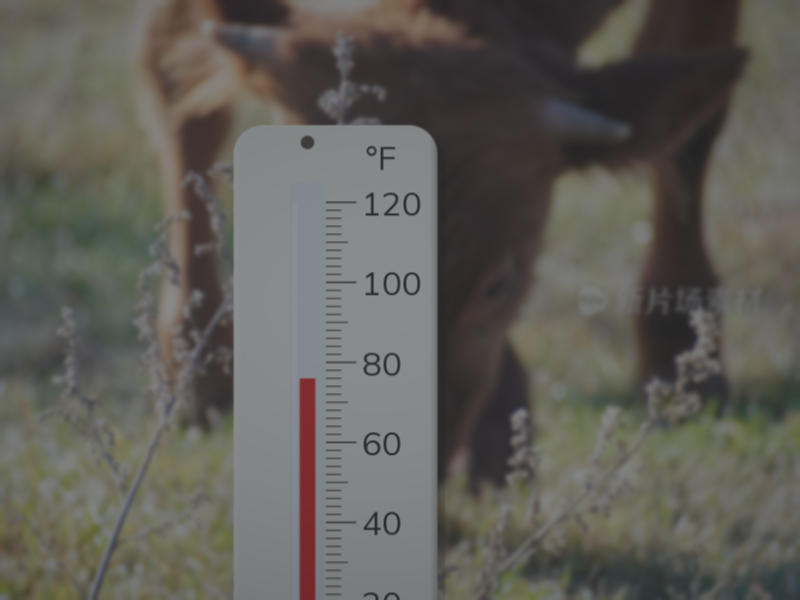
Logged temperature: 76 °F
